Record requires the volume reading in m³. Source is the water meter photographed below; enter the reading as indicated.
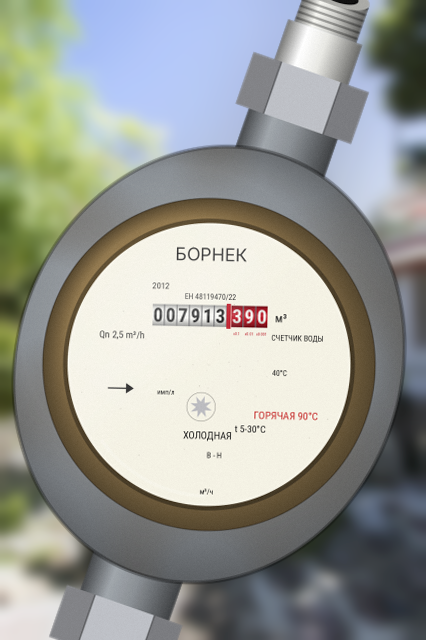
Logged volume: 7913.390 m³
